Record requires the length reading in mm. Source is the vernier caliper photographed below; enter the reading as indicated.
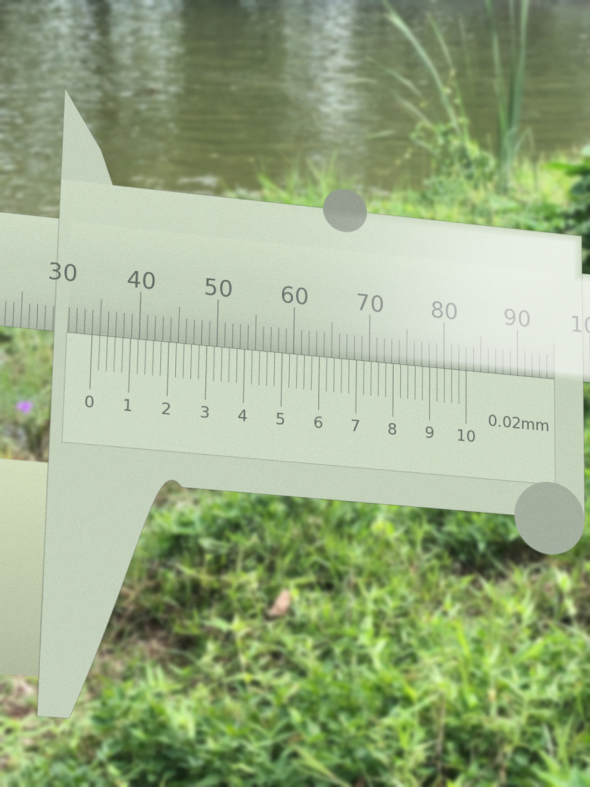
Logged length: 34.0 mm
